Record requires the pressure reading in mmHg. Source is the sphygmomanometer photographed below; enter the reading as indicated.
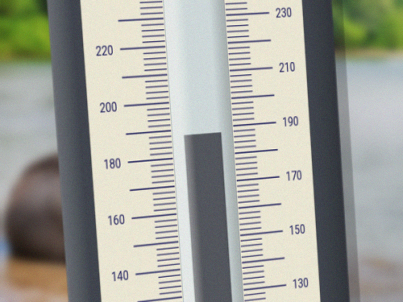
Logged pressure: 188 mmHg
